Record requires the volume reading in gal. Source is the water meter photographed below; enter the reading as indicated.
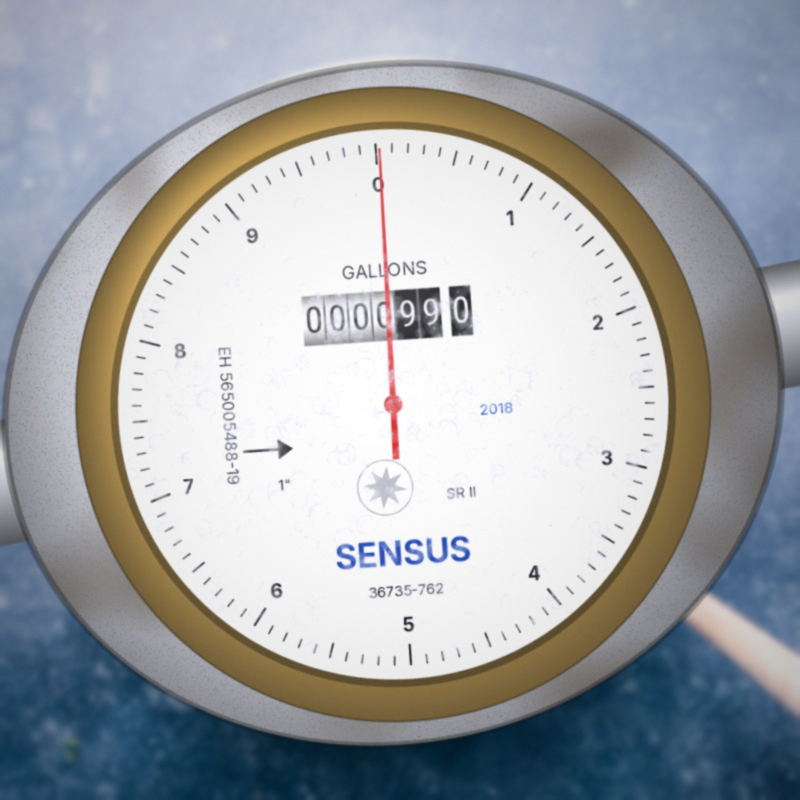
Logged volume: 990.0 gal
